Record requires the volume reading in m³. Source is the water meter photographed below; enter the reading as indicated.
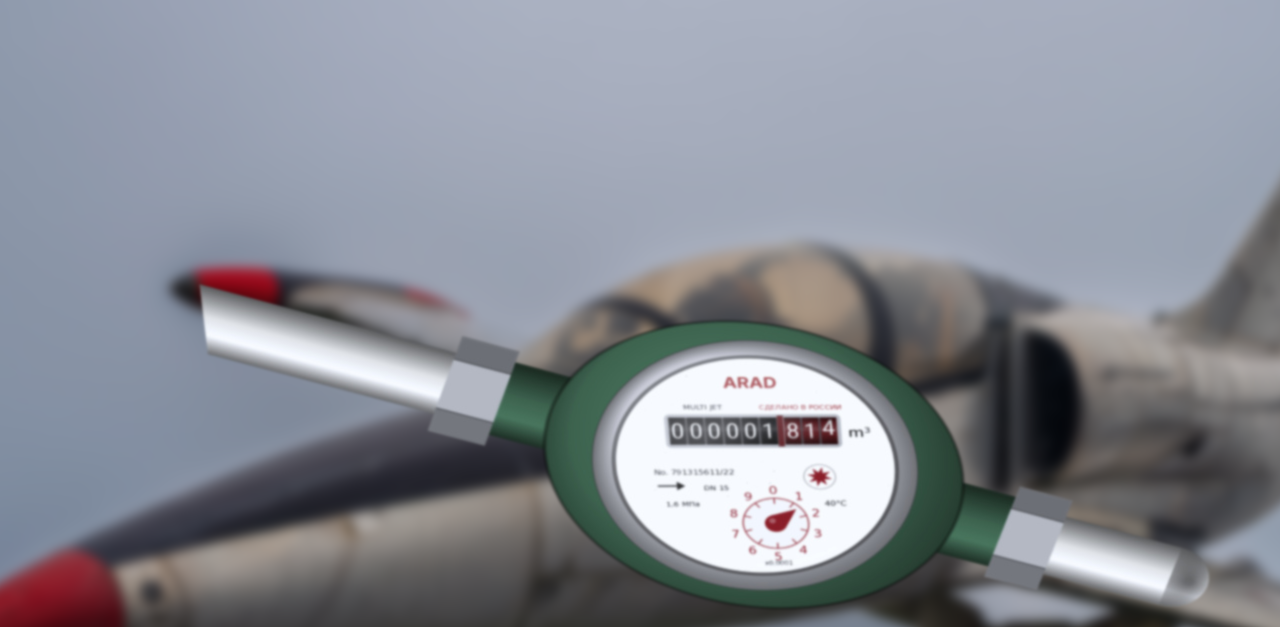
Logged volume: 1.8141 m³
